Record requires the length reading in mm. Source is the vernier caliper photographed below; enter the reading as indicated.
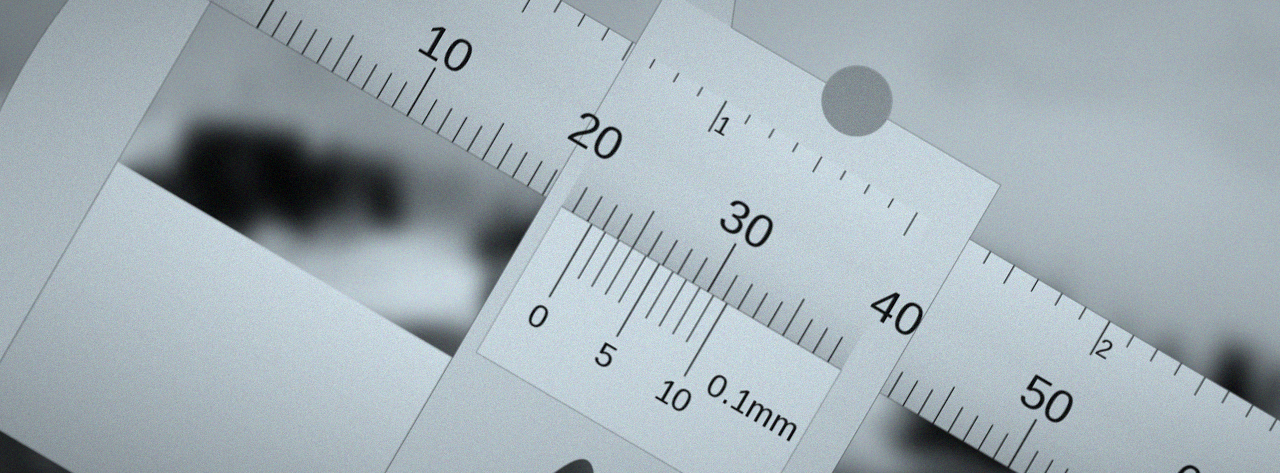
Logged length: 22.3 mm
